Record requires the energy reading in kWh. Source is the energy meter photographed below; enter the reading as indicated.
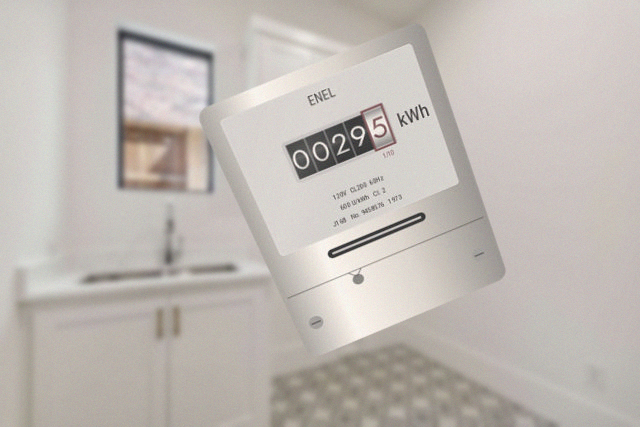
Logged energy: 29.5 kWh
